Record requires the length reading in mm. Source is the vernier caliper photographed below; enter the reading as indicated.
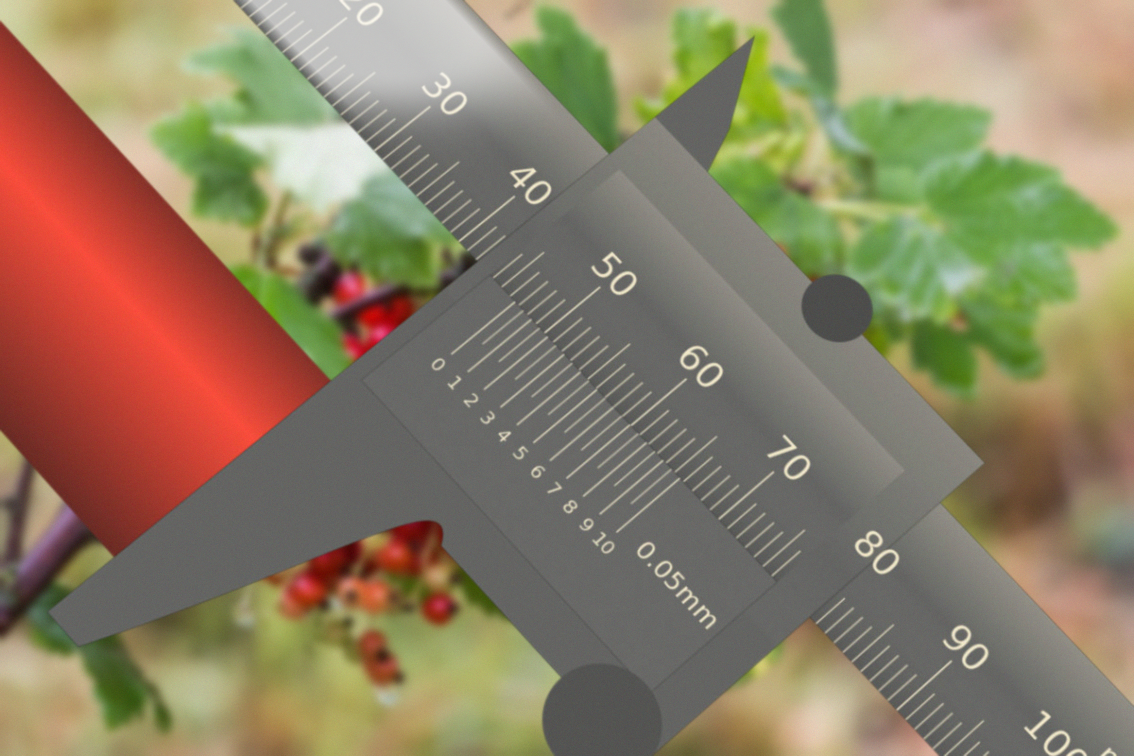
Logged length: 46.6 mm
